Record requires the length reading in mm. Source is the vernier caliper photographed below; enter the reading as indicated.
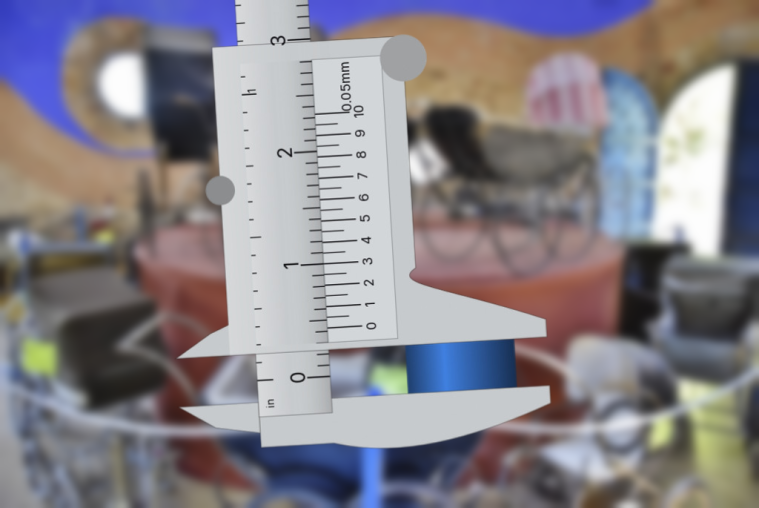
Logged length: 4.3 mm
